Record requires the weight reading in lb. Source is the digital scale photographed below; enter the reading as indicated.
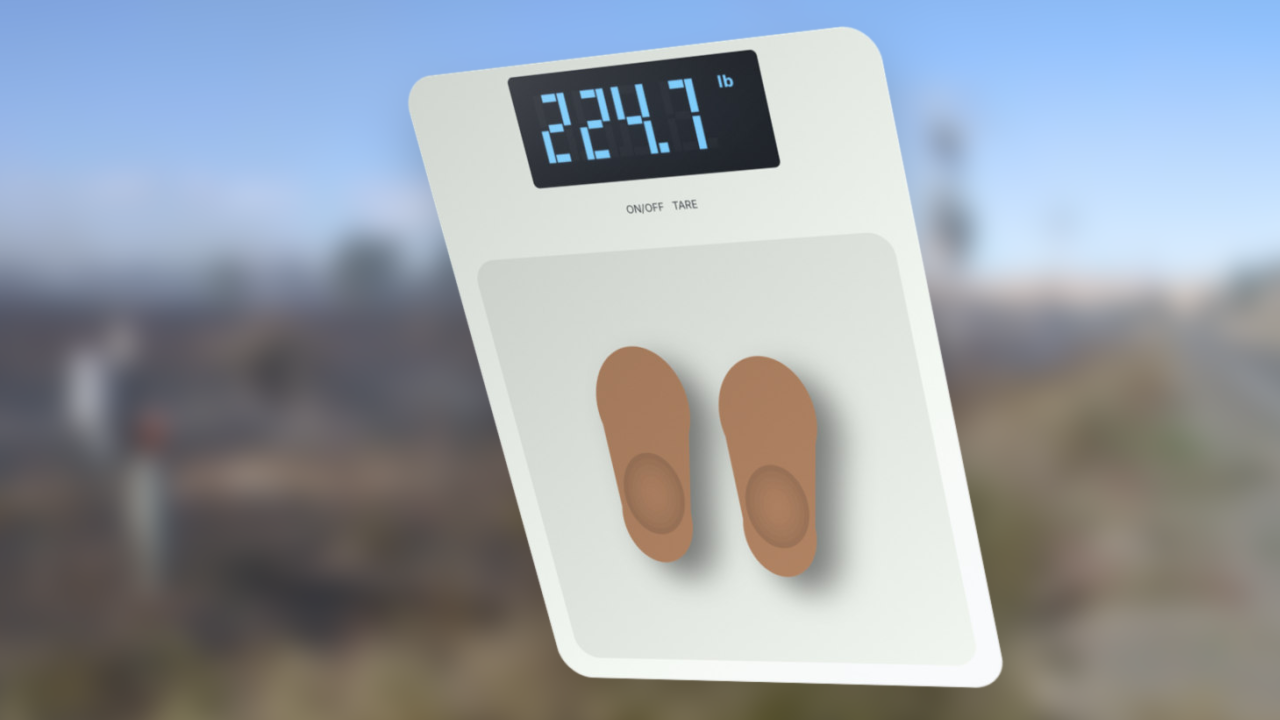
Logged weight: 224.7 lb
